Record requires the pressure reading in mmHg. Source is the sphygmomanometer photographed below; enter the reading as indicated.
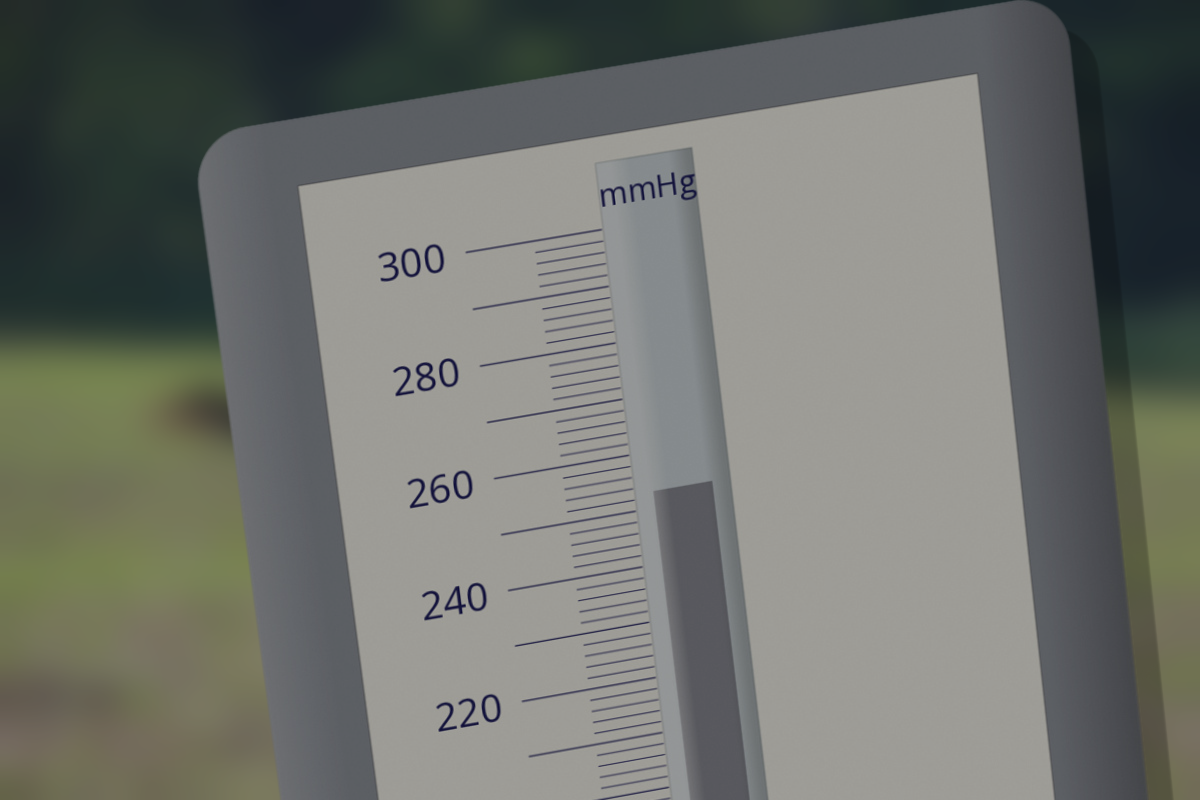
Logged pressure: 253 mmHg
